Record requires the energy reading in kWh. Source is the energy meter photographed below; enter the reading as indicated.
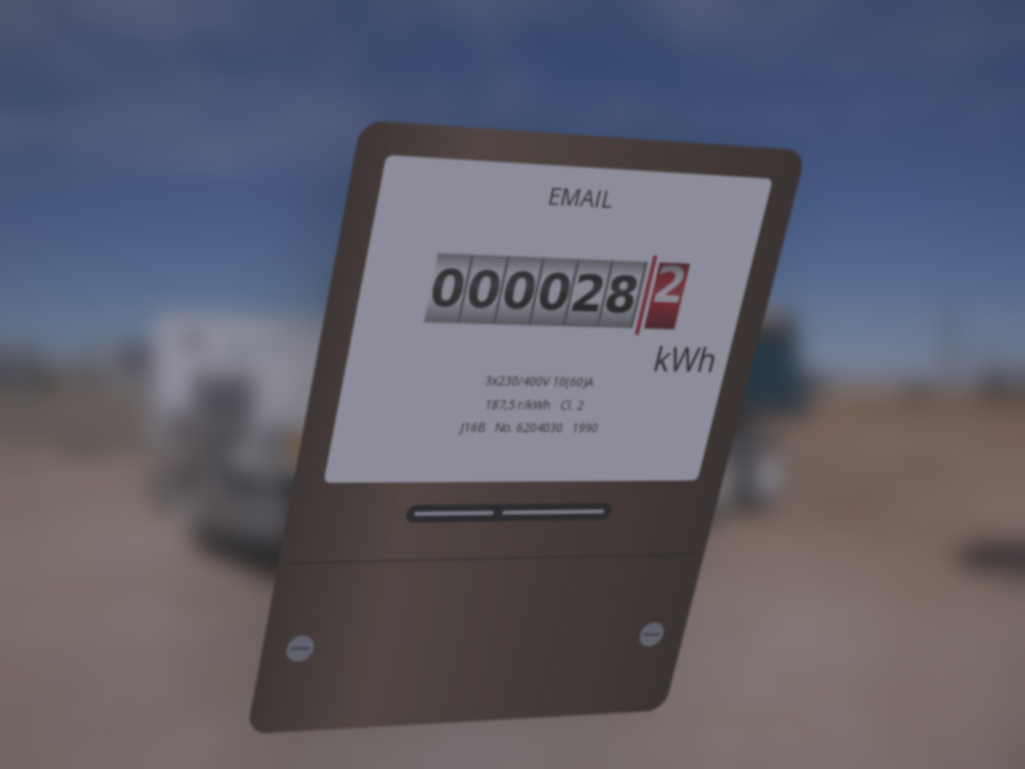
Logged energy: 28.2 kWh
